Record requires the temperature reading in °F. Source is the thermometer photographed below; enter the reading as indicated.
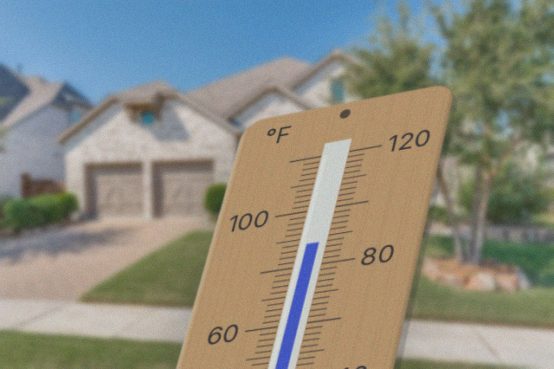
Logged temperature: 88 °F
